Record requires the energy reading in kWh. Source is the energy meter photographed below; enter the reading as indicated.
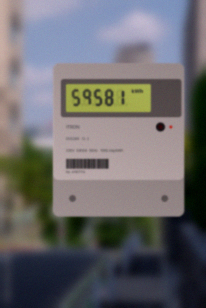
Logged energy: 59581 kWh
